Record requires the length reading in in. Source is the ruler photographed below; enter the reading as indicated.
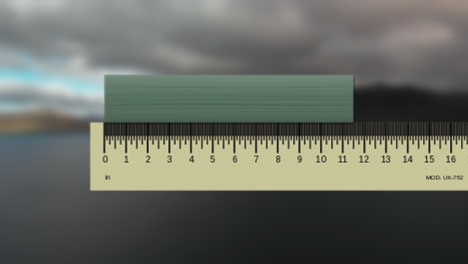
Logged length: 11.5 in
